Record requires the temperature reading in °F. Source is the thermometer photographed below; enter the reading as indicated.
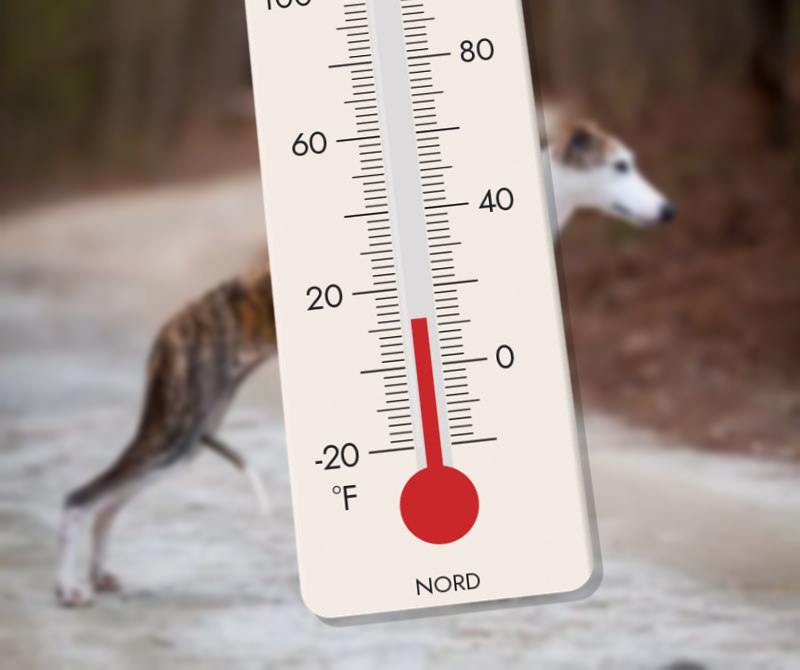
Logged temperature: 12 °F
